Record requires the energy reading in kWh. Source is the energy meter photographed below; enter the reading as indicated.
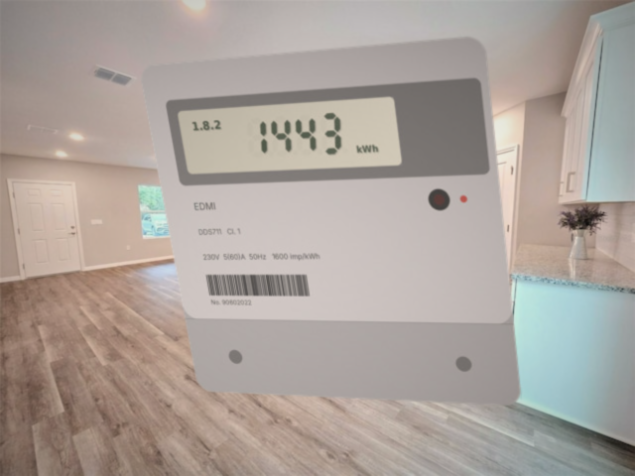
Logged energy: 1443 kWh
